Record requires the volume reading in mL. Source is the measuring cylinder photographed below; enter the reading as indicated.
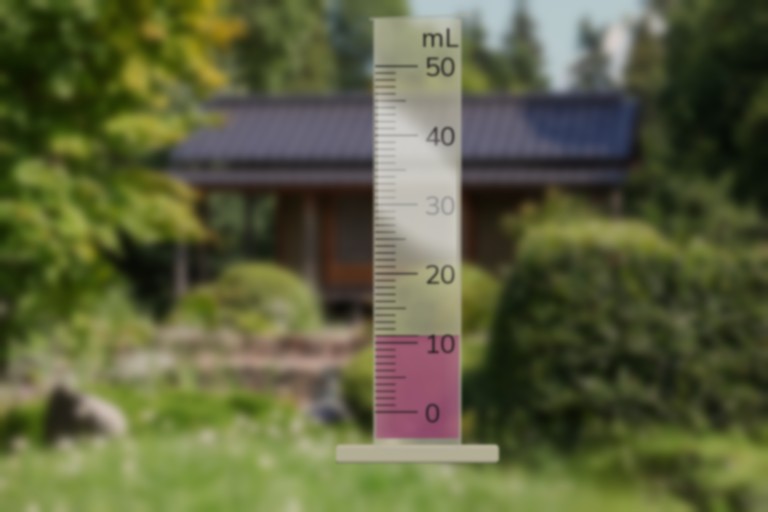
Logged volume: 11 mL
